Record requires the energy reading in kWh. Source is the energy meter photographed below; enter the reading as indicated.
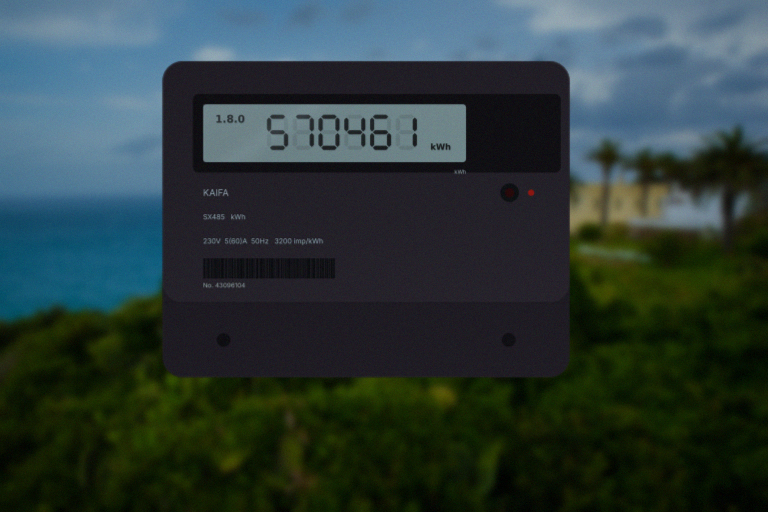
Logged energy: 570461 kWh
